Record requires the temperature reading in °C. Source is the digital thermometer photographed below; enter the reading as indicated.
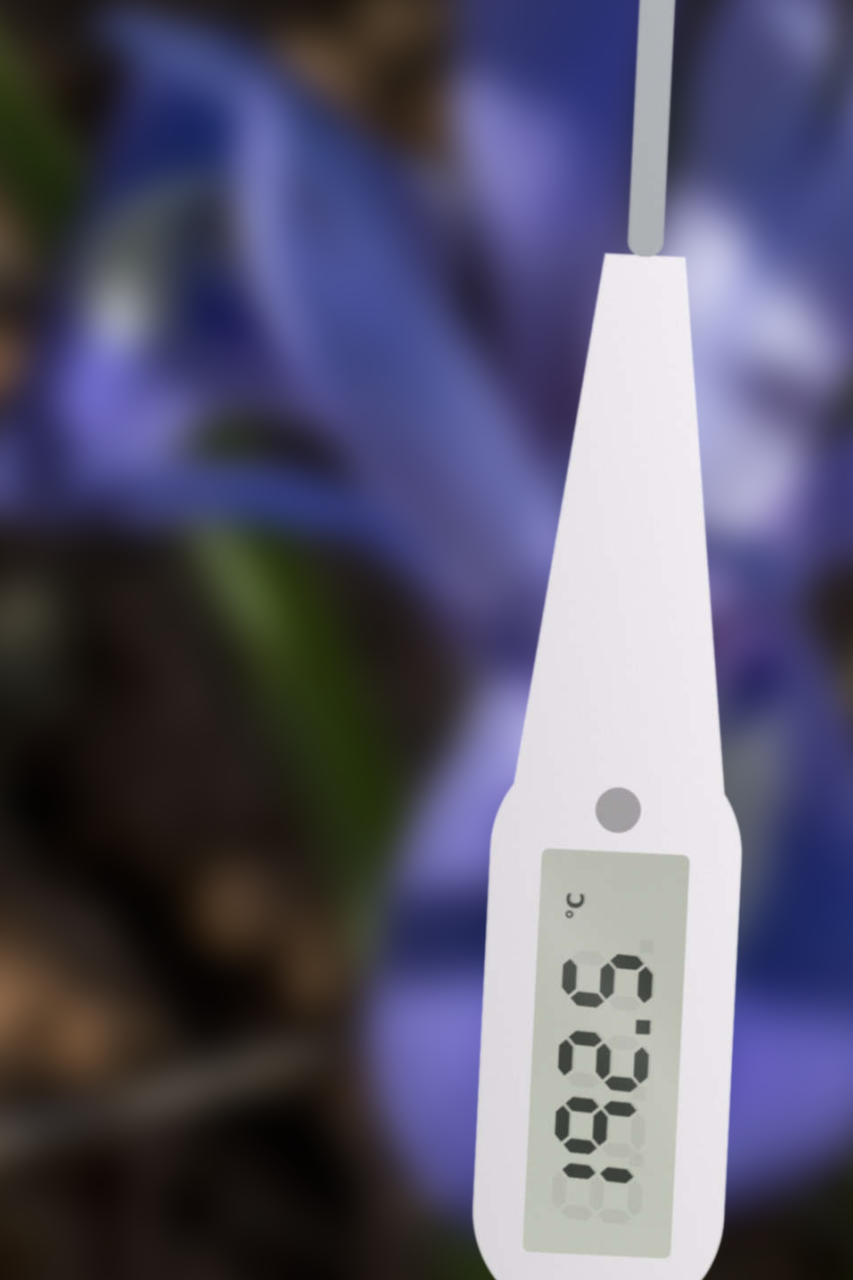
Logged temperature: 192.5 °C
